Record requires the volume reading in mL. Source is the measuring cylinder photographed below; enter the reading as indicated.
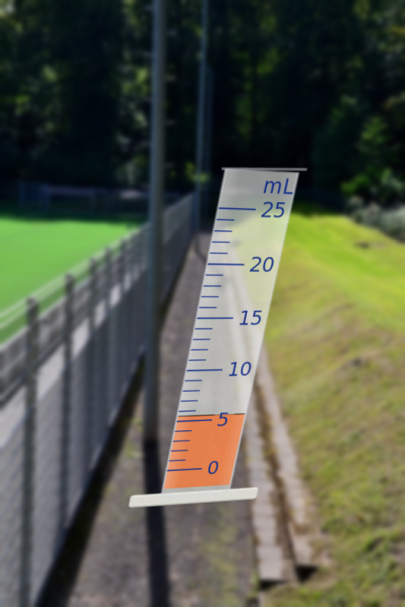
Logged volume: 5.5 mL
